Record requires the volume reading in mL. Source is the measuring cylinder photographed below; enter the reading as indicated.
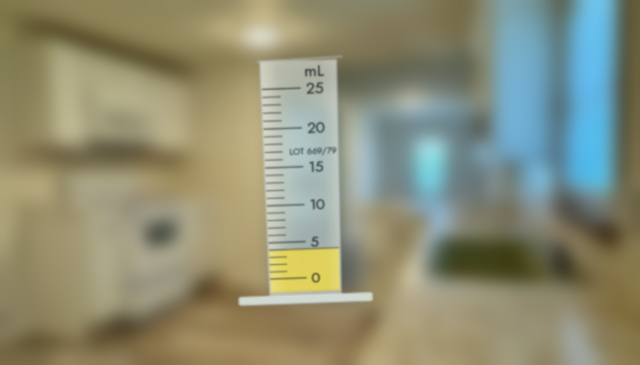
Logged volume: 4 mL
